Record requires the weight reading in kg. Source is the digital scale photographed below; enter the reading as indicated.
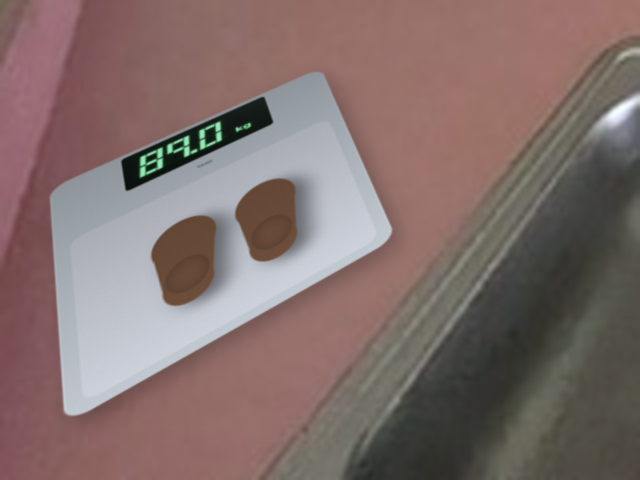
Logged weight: 89.0 kg
